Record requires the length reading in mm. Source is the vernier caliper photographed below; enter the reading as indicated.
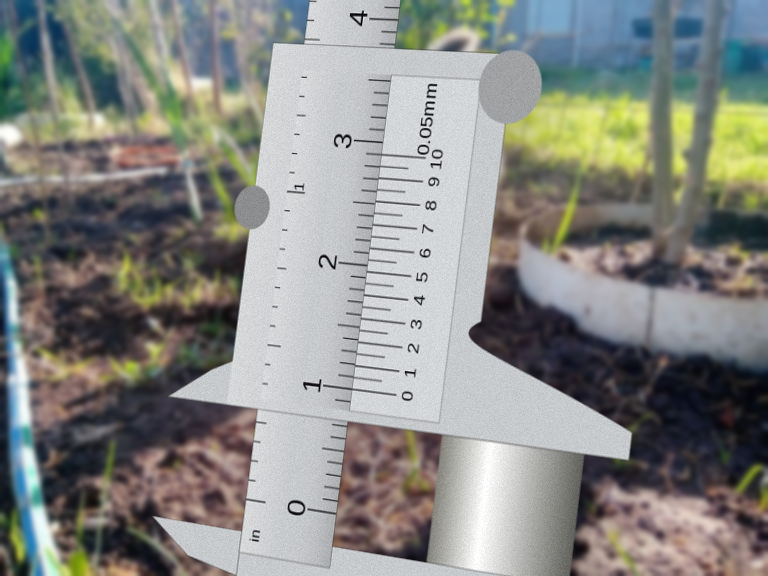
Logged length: 10.0 mm
